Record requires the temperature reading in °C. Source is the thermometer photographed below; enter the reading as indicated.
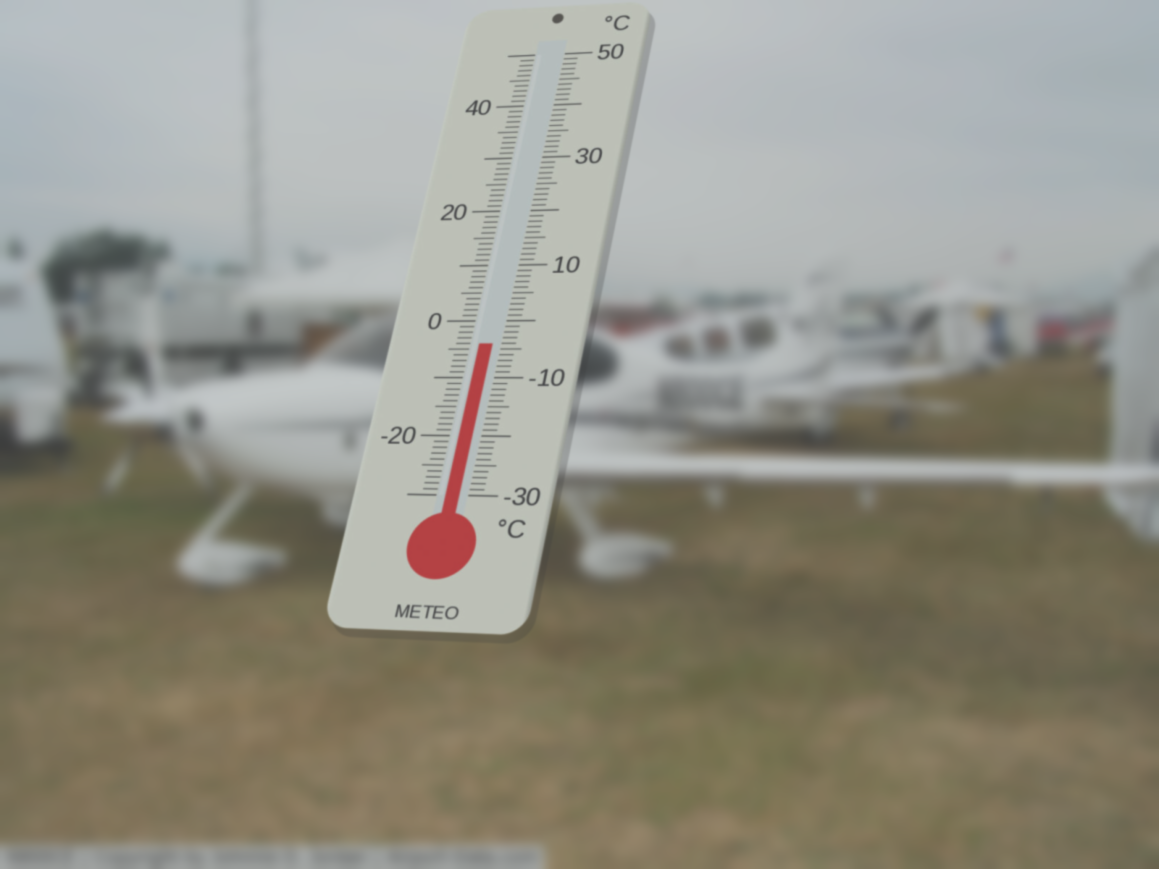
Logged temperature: -4 °C
